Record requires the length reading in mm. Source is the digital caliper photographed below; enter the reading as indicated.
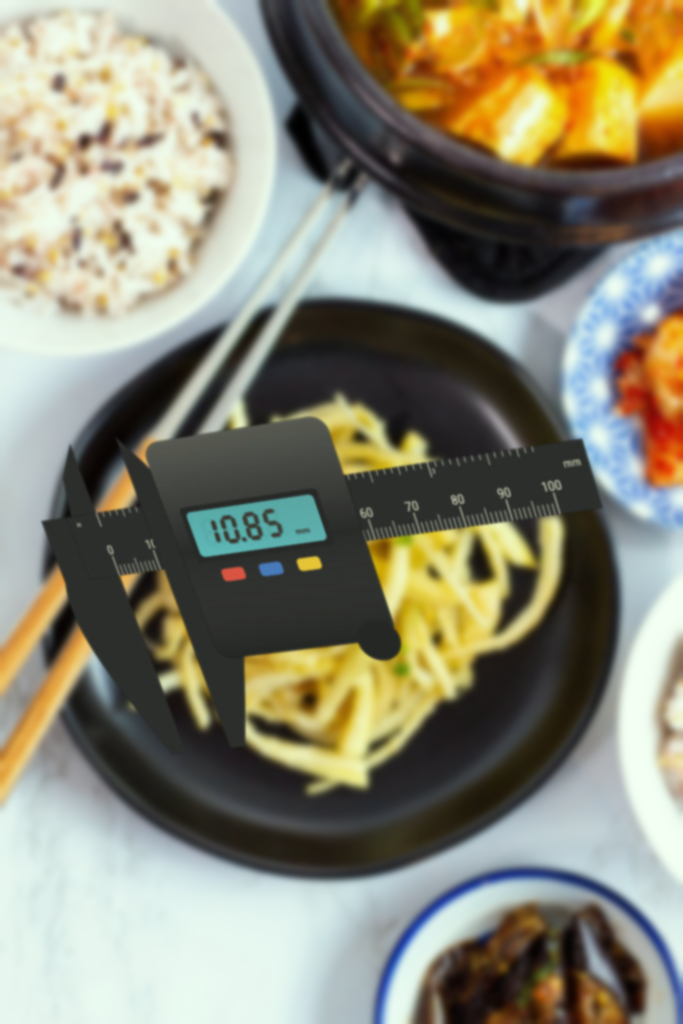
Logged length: 10.85 mm
